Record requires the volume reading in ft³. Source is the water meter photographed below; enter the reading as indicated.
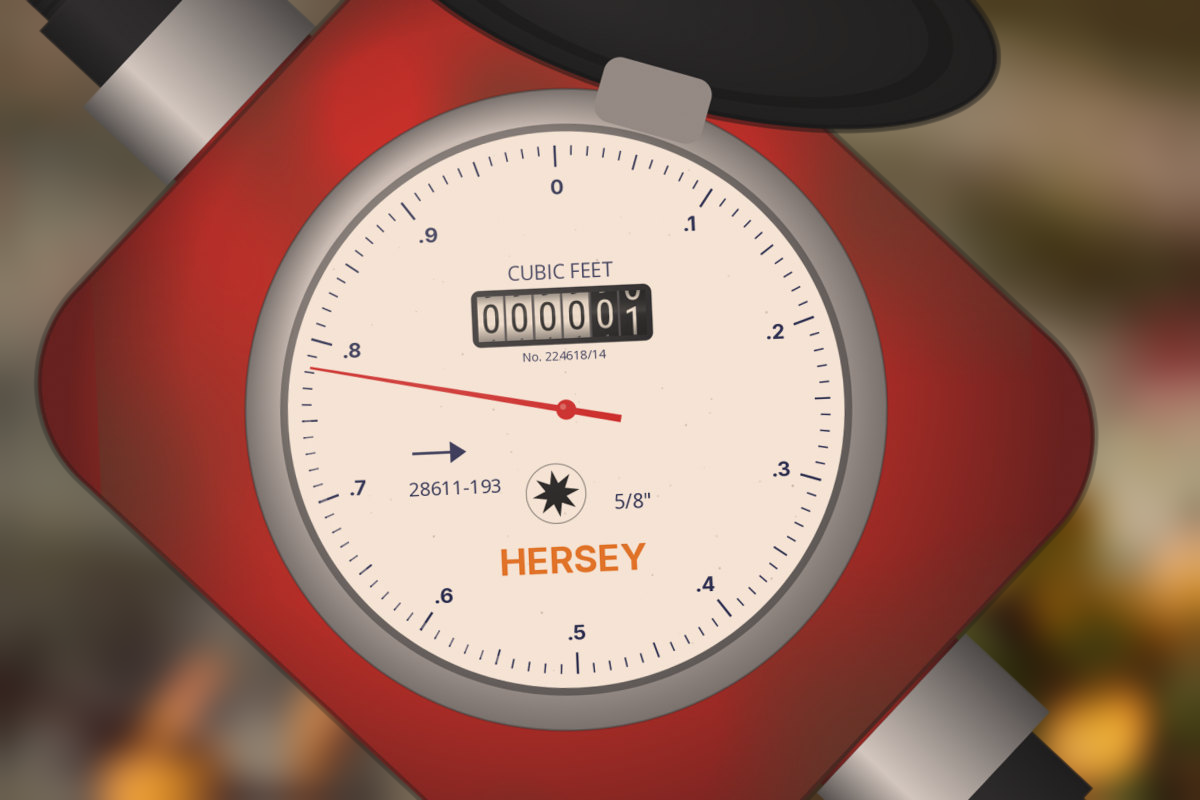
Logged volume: 0.78 ft³
